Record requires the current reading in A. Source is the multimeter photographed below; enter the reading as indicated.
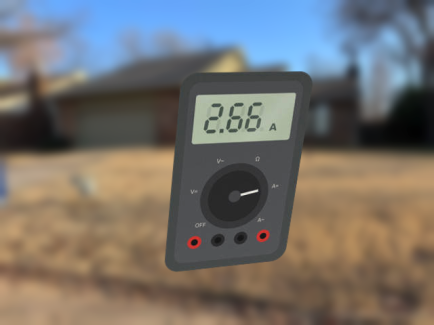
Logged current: 2.66 A
